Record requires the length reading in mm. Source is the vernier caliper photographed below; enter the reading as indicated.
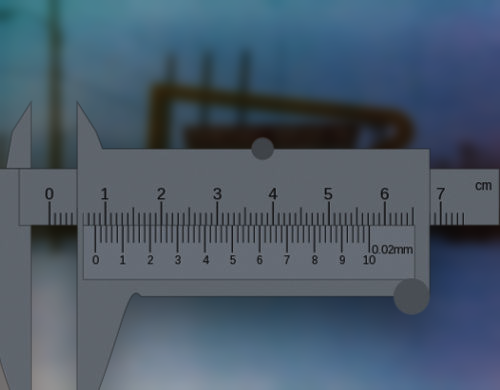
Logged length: 8.2 mm
